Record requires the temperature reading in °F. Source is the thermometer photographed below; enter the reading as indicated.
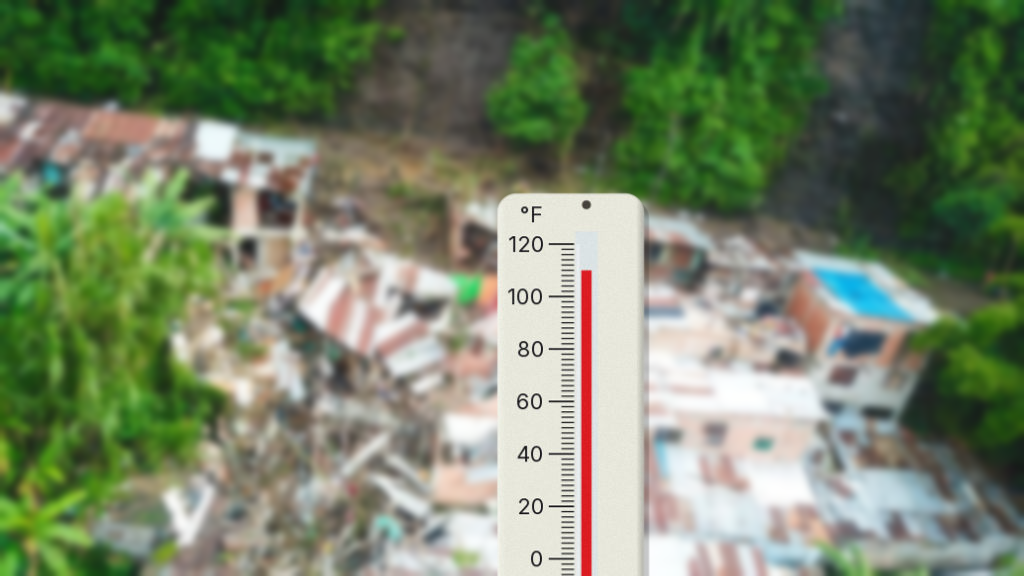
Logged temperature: 110 °F
